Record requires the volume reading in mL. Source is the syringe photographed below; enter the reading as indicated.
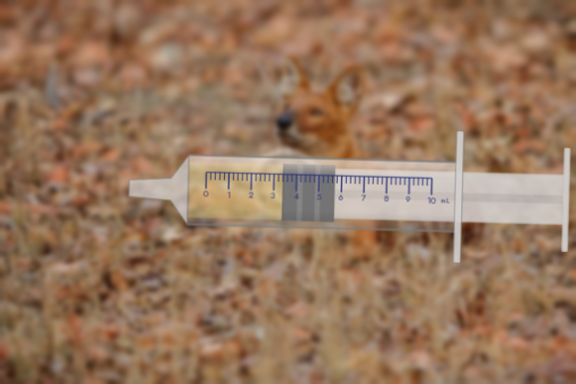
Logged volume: 3.4 mL
